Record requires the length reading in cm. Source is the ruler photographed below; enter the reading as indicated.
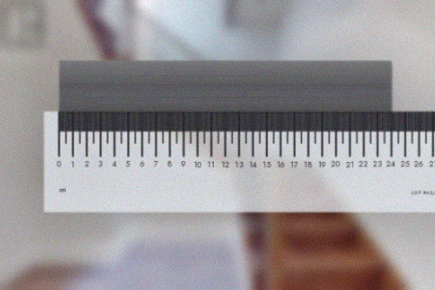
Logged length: 24 cm
